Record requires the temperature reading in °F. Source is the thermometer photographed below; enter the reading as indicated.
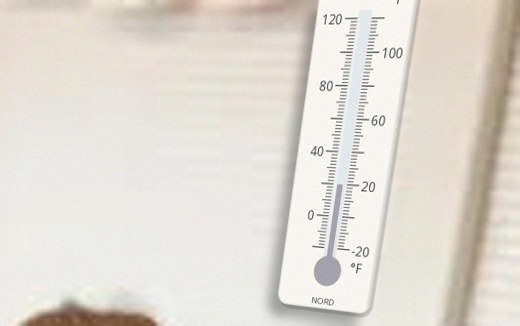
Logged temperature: 20 °F
